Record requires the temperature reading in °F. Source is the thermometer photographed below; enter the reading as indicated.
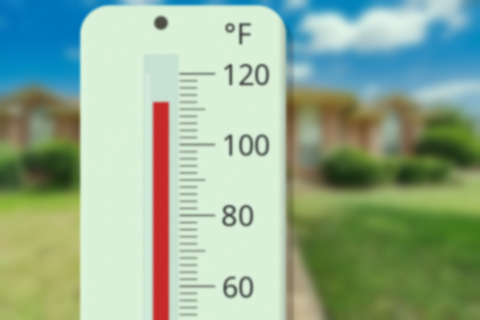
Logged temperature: 112 °F
